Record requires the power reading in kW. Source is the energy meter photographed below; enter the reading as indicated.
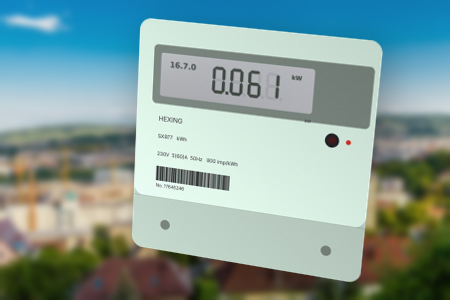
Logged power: 0.061 kW
